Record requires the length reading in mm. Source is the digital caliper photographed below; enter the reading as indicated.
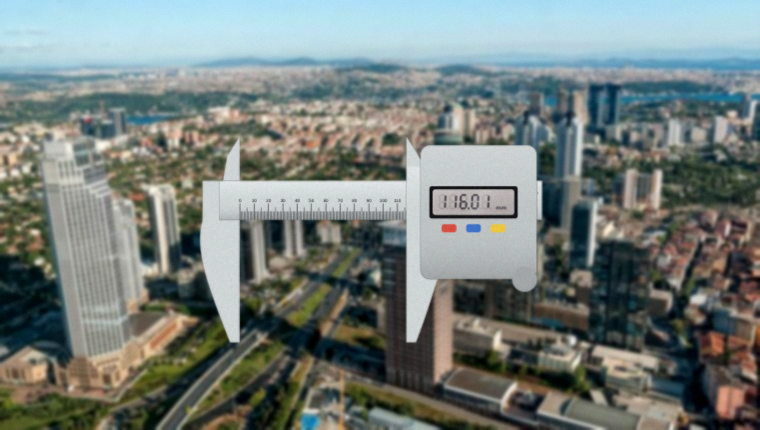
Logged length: 116.01 mm
